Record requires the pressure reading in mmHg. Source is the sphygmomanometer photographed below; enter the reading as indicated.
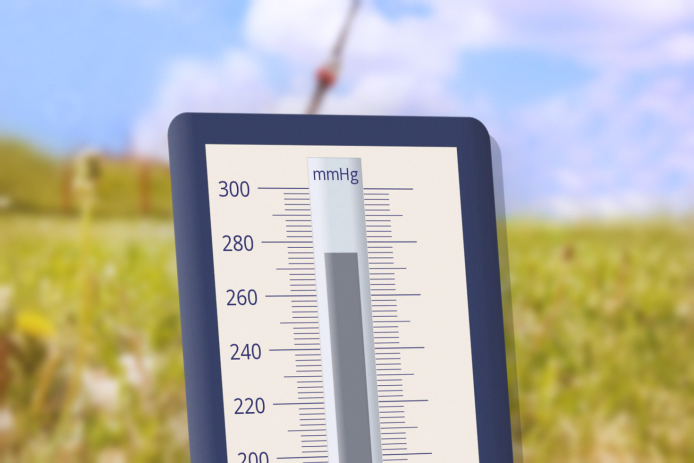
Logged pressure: 276 mmHg
